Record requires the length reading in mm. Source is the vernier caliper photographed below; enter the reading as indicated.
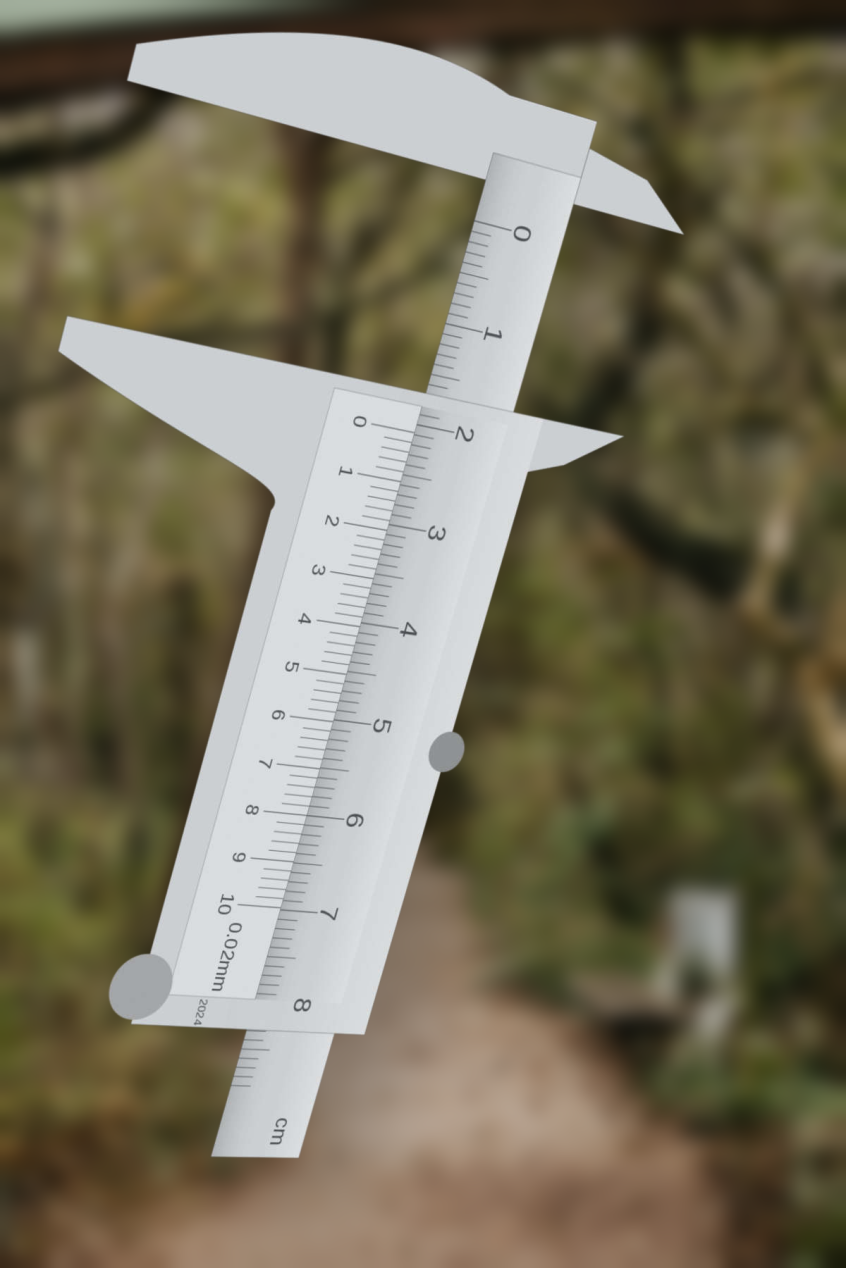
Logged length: 20.8 mm
